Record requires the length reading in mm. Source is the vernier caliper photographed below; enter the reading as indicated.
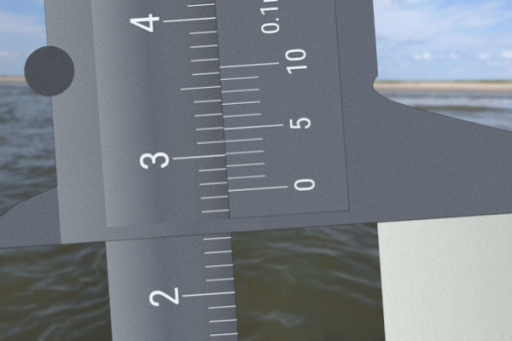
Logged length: 27.4 mm
